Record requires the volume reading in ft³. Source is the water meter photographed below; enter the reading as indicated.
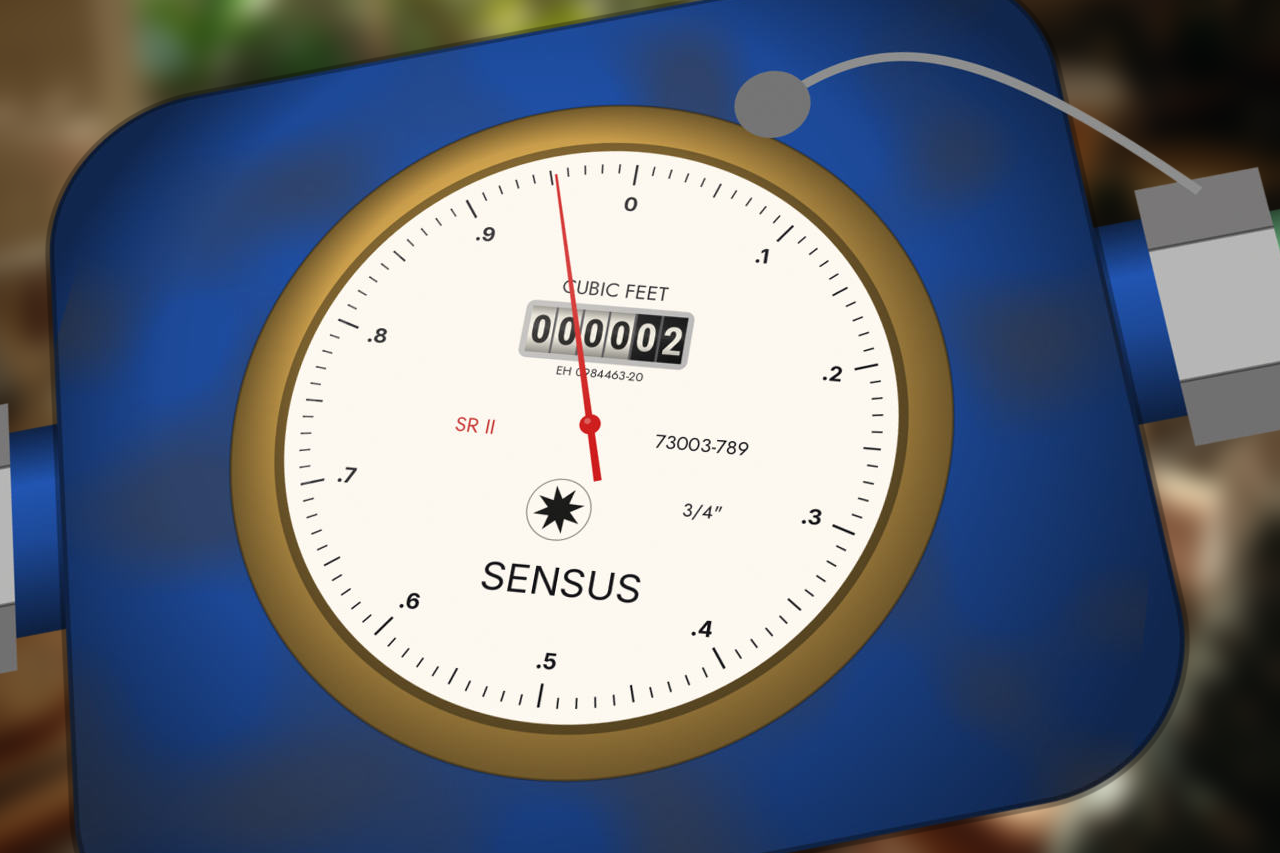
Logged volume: 1.95 ft³
